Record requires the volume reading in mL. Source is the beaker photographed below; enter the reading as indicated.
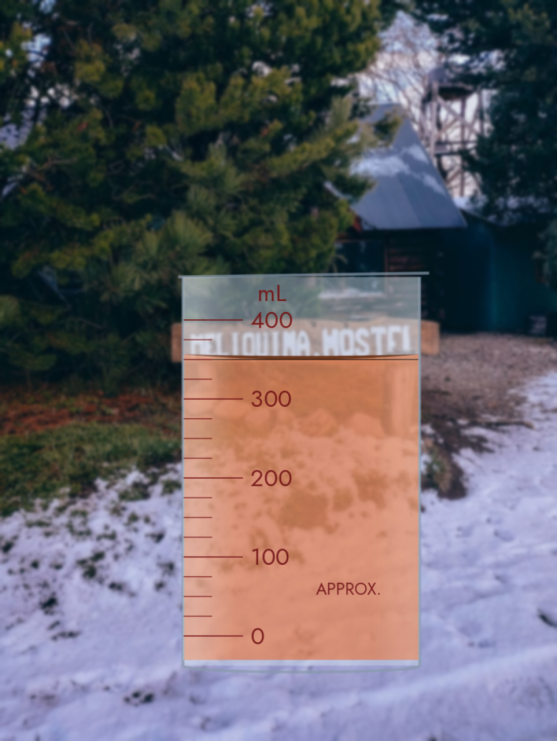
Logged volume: 350 mL
